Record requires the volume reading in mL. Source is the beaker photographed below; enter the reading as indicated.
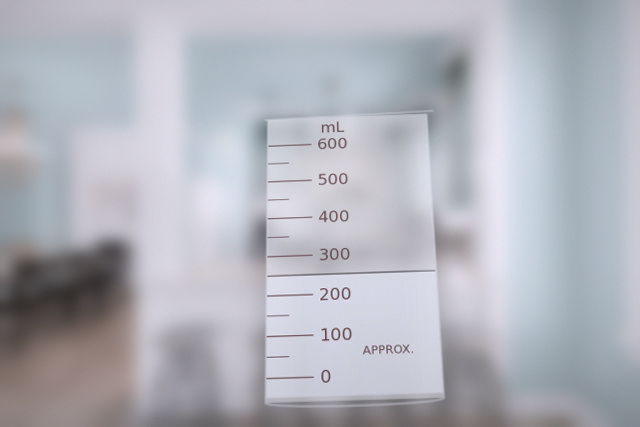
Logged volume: 250 mL
